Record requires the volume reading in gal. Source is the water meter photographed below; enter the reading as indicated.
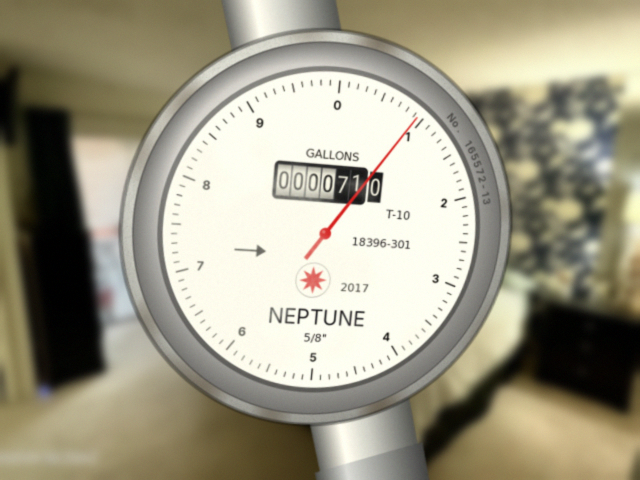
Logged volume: 710.9 gal
